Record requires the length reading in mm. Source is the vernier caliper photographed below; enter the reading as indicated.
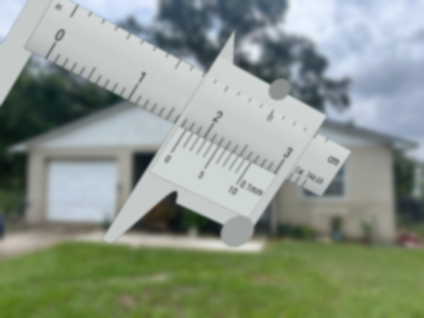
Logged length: 17.6 mm
